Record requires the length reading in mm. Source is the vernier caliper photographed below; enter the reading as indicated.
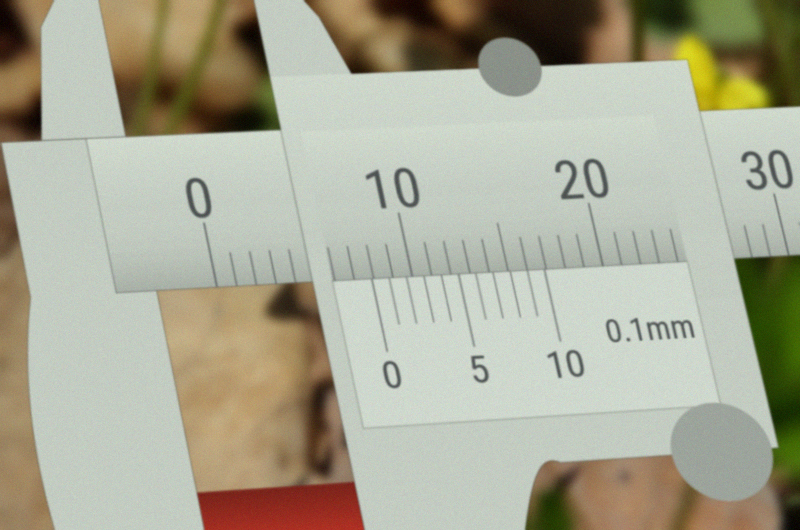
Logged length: 7.9 mm
